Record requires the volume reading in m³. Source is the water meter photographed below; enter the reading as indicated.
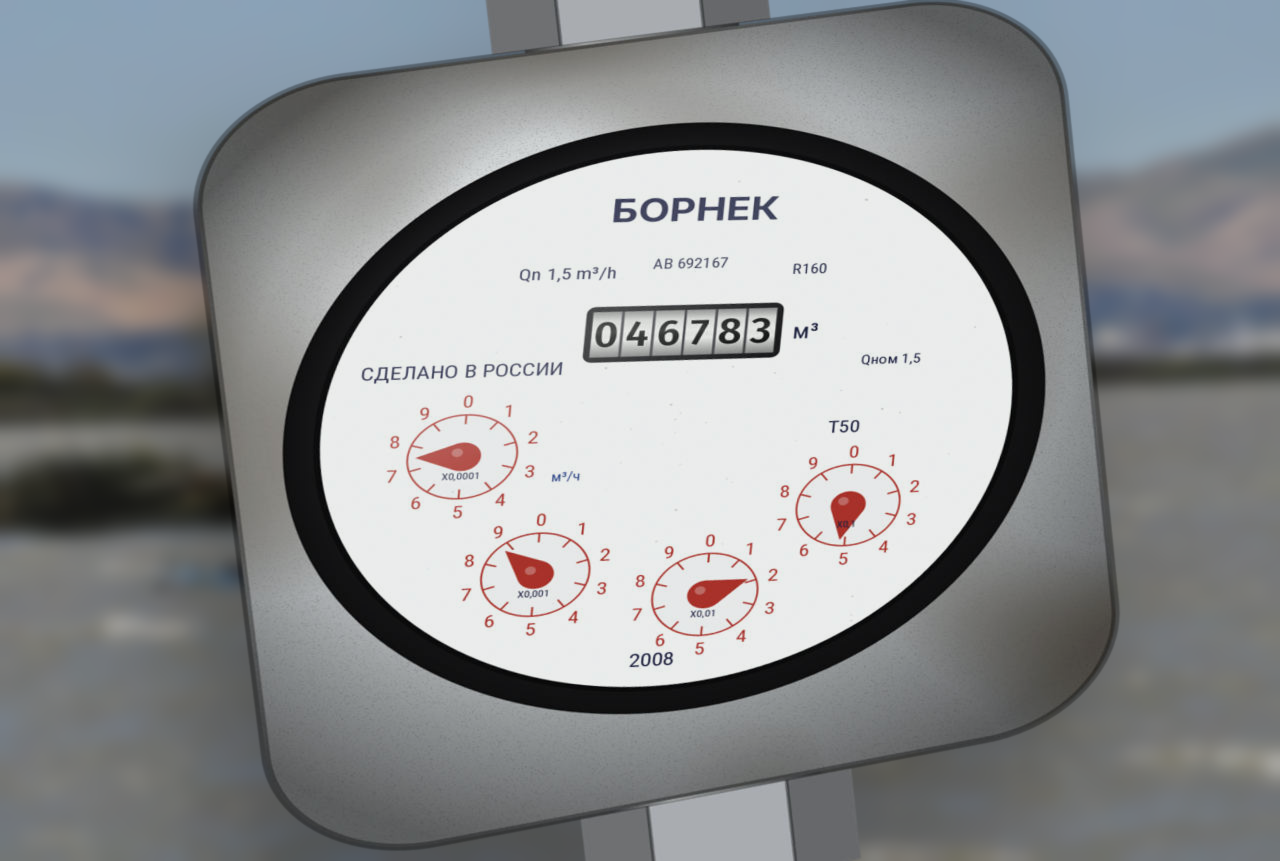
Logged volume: 46783.5187 m³
